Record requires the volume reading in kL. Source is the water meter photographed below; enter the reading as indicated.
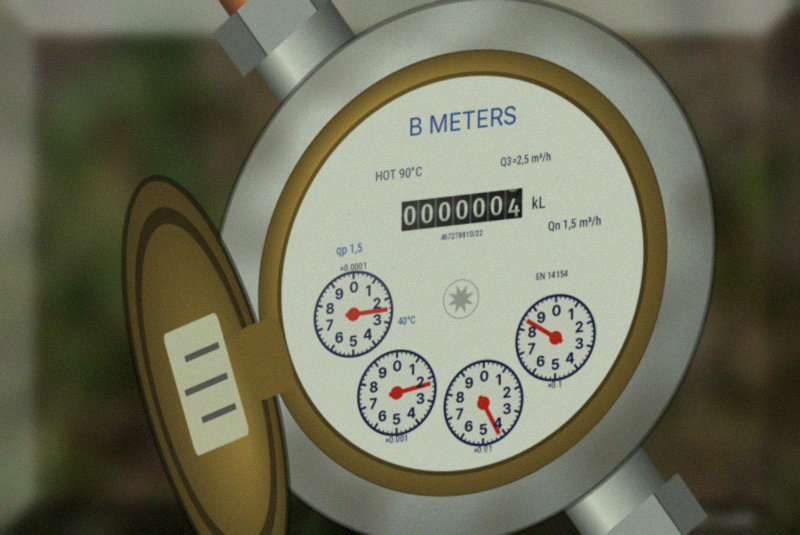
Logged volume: 3.8422 kL
